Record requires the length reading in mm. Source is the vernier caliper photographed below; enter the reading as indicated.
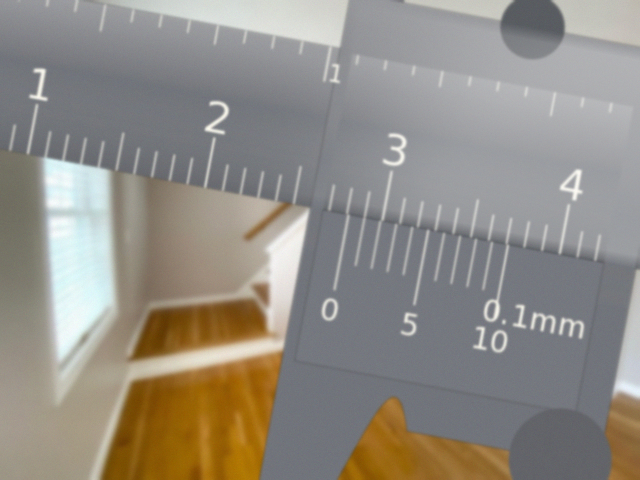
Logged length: 28.1 mm
